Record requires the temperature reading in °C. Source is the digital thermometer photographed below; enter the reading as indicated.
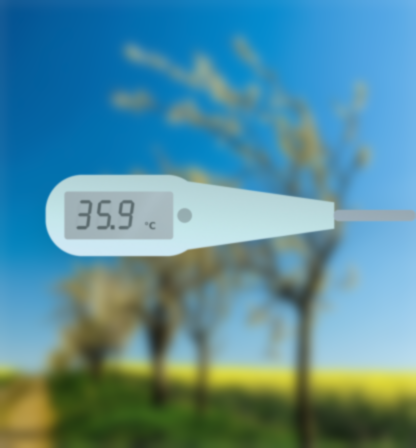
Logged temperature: 35.9 °C
